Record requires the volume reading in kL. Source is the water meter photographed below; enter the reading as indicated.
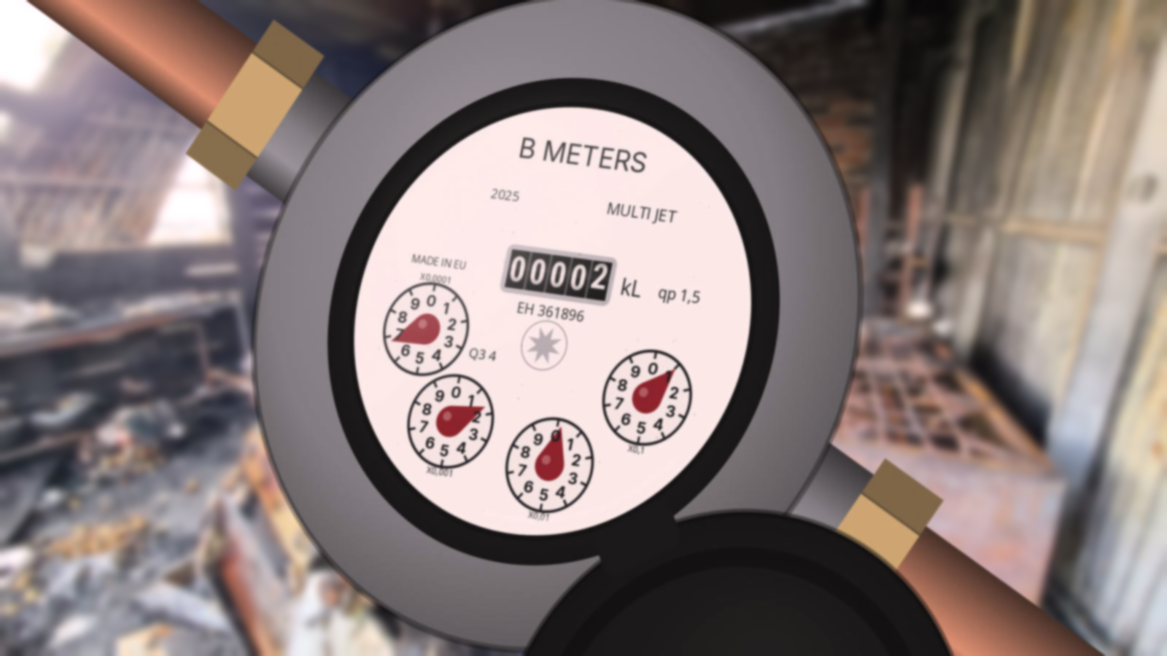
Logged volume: 2.1016 kL
